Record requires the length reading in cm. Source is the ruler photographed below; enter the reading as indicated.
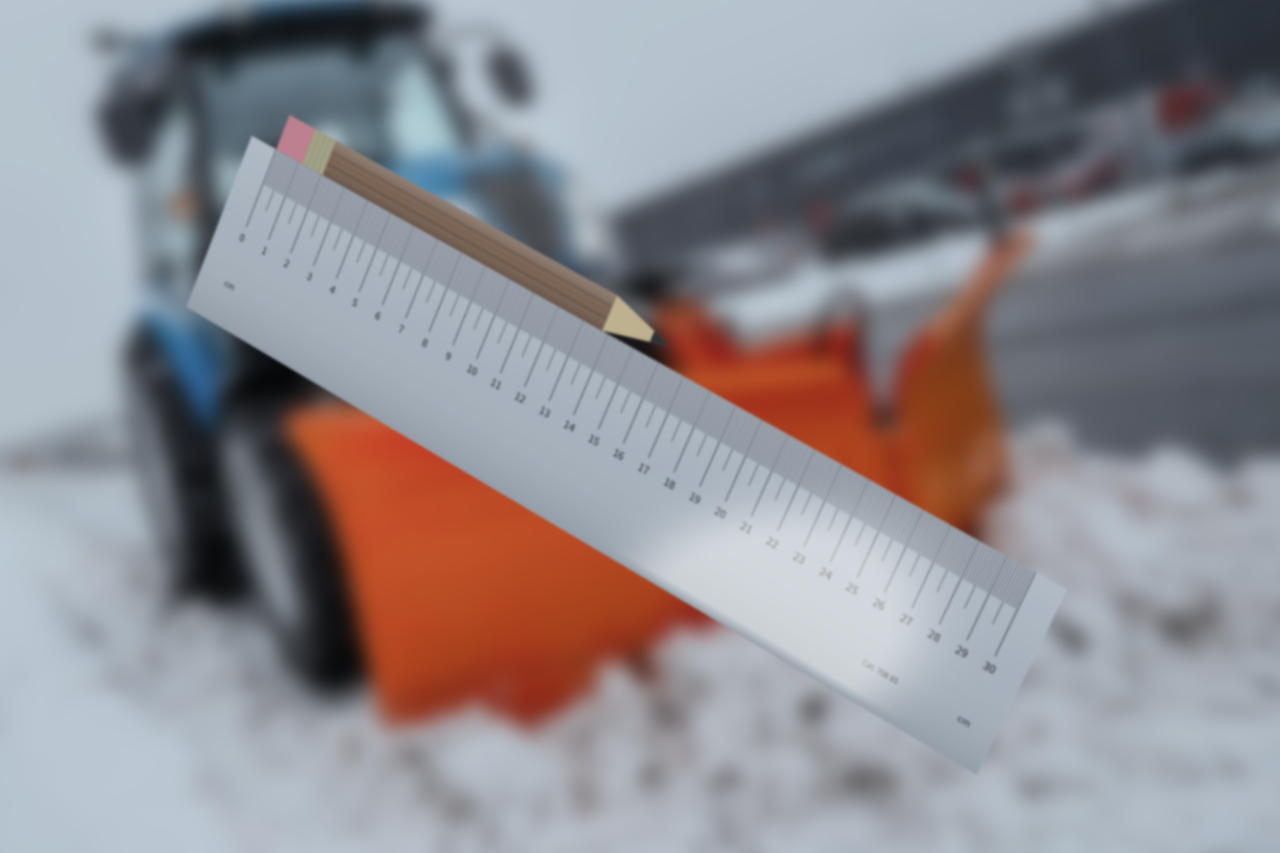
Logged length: 16 cm
